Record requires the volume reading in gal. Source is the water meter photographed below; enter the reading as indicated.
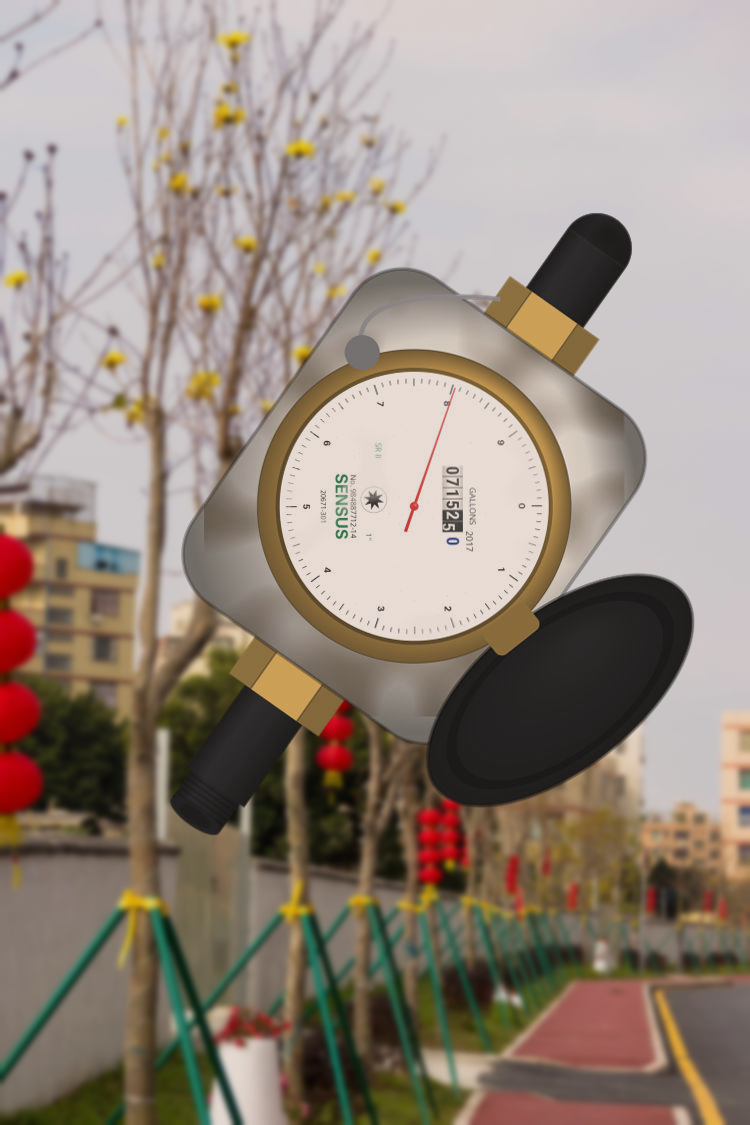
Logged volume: 715248.0 gal
